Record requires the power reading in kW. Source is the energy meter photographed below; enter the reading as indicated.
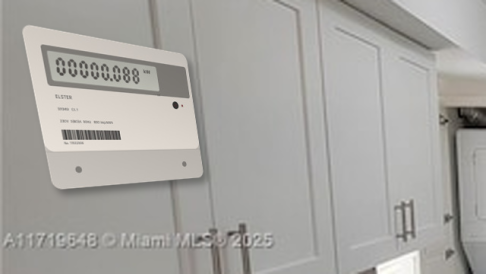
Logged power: 0.088 kW
